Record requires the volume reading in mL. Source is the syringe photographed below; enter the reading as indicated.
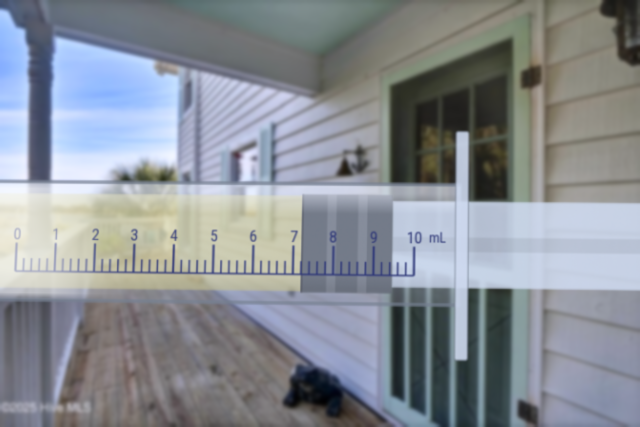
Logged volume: 7.2 mL
